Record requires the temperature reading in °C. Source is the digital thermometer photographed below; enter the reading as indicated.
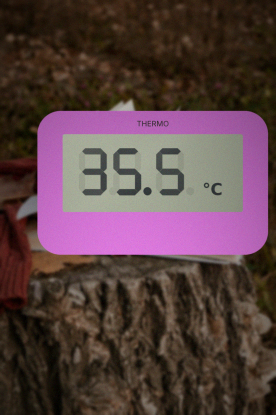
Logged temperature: 35.5 °C
